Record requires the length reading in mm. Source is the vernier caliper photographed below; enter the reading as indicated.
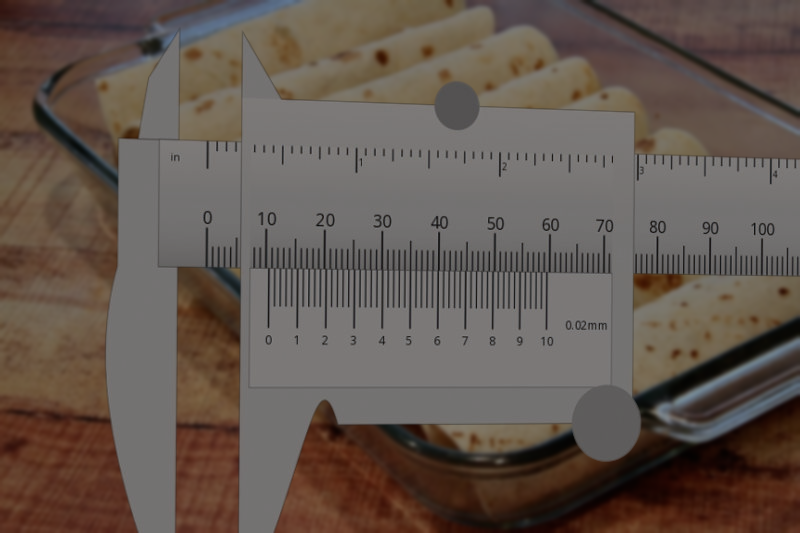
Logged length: 10.5 mm
